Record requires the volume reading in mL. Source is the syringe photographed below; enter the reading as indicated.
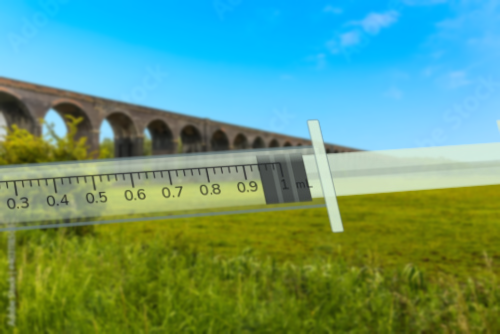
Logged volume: 0.94 mL
